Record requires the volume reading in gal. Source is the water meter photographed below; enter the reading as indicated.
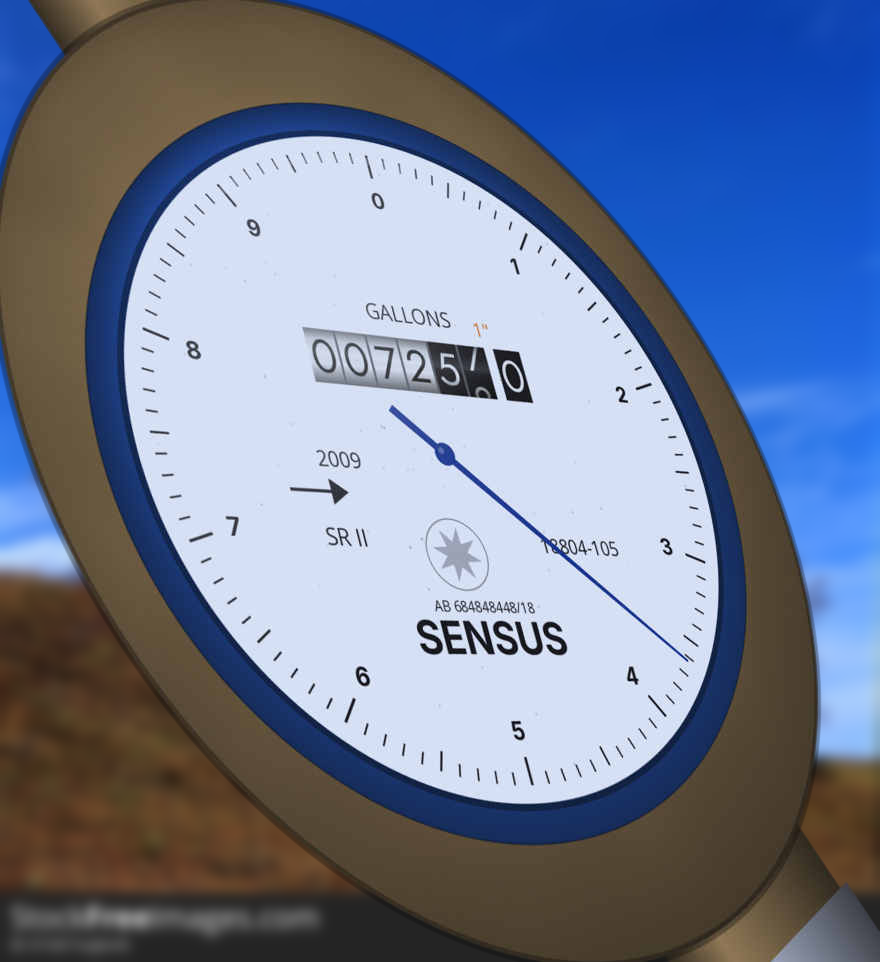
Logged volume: 72573.6 gal
